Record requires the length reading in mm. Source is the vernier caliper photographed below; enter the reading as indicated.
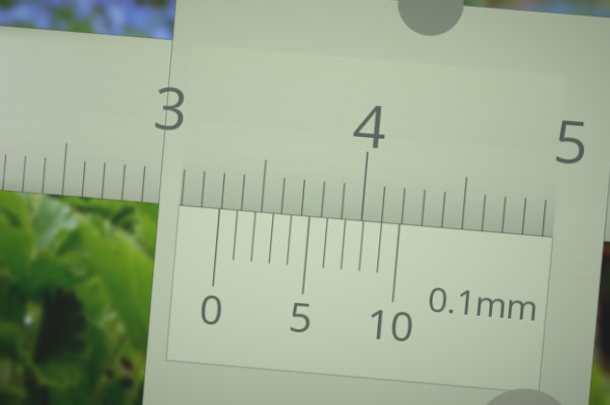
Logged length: 32.9 mm
